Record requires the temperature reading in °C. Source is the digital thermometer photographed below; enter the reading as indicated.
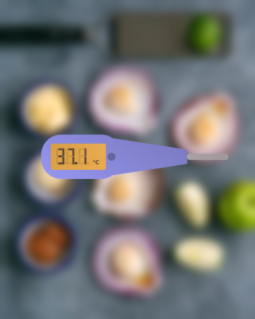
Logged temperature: 37.1 °C
